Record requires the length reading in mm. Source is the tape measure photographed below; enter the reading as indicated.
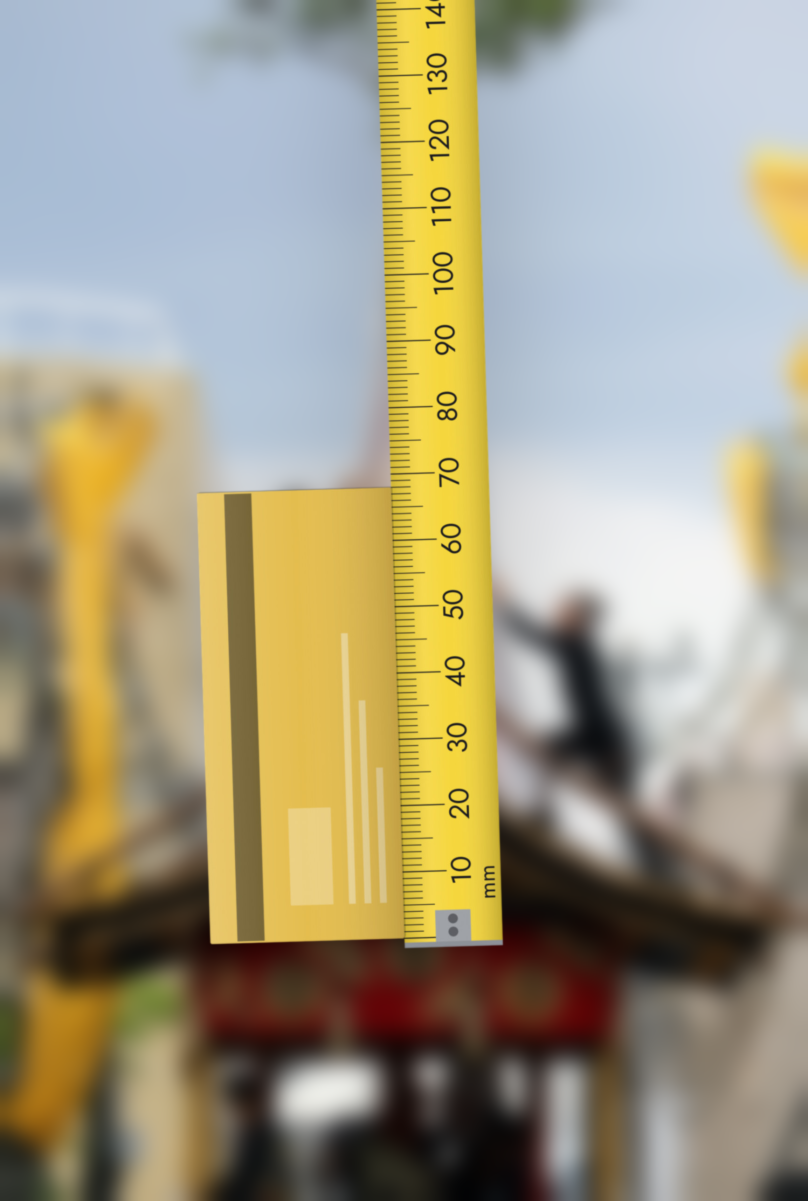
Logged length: 68 mm
